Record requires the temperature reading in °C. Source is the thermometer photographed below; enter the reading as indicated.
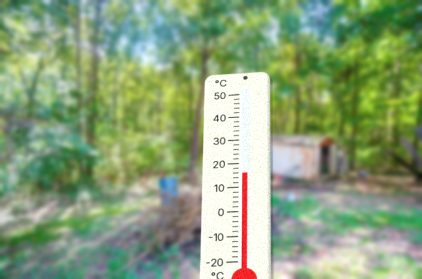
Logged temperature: 16 °C
